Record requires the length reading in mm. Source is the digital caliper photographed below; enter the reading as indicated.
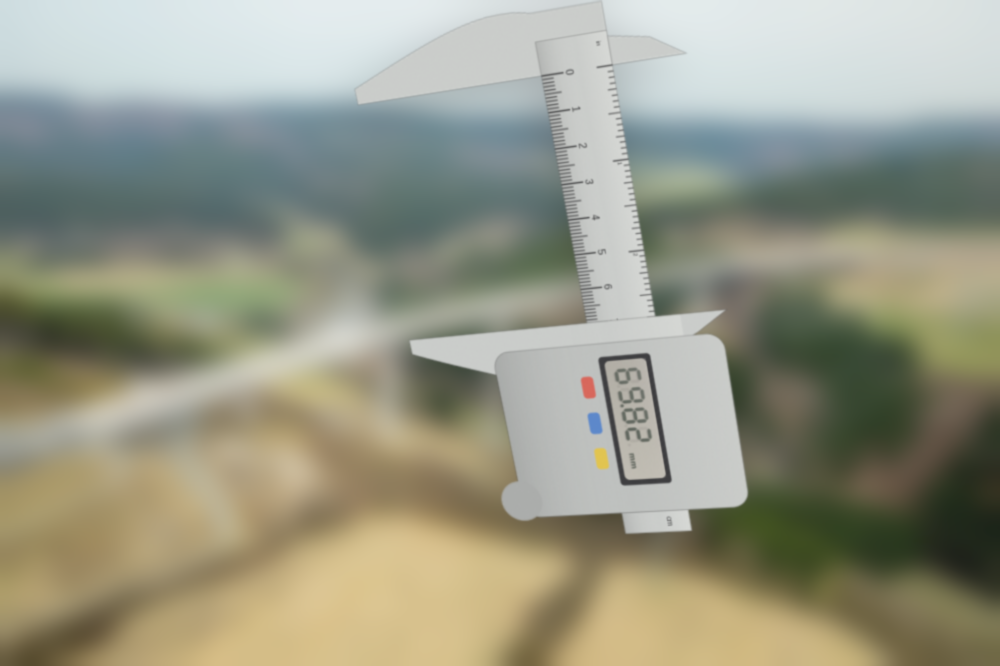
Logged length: 69.82 mm
